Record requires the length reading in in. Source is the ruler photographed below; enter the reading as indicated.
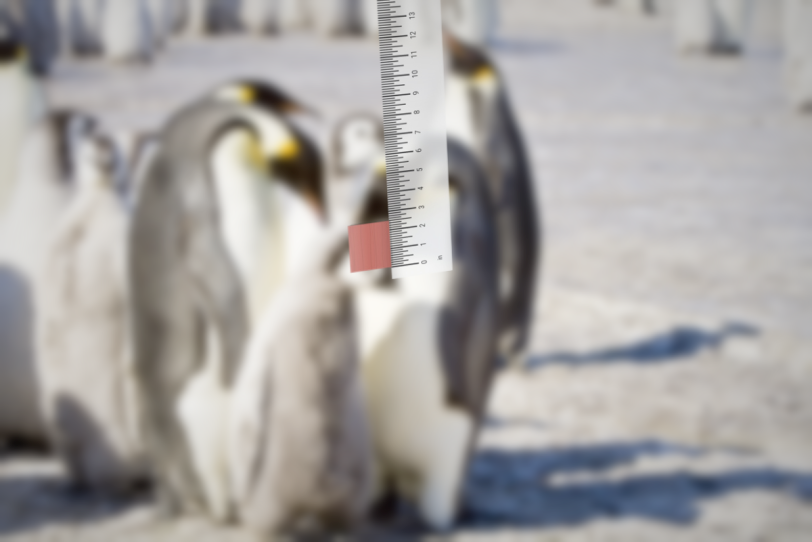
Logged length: 2.5 in
